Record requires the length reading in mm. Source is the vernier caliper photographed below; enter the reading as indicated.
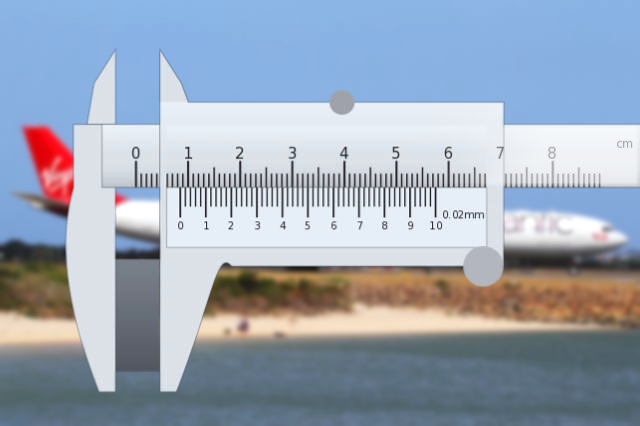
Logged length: 8.5 mm
